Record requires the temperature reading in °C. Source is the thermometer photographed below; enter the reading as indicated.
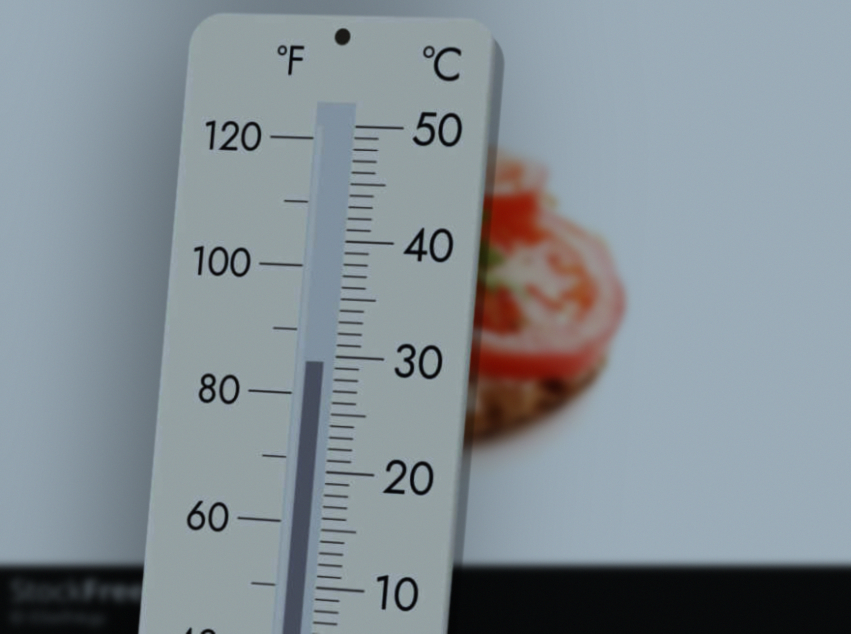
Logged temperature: 29.5 °C
